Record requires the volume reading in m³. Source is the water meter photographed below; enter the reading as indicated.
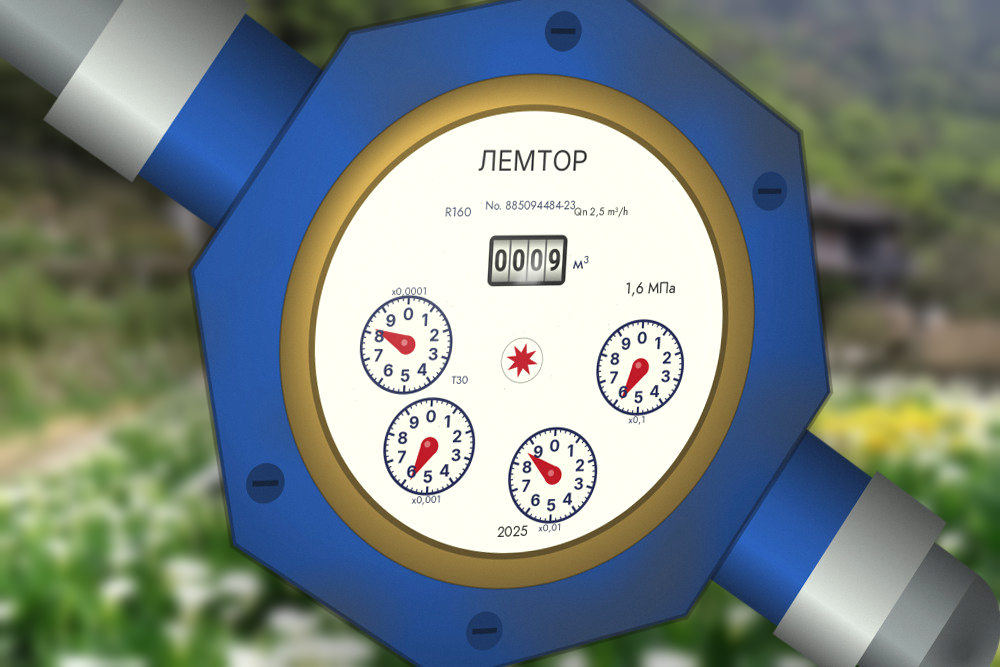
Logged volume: 9.5858 m³
